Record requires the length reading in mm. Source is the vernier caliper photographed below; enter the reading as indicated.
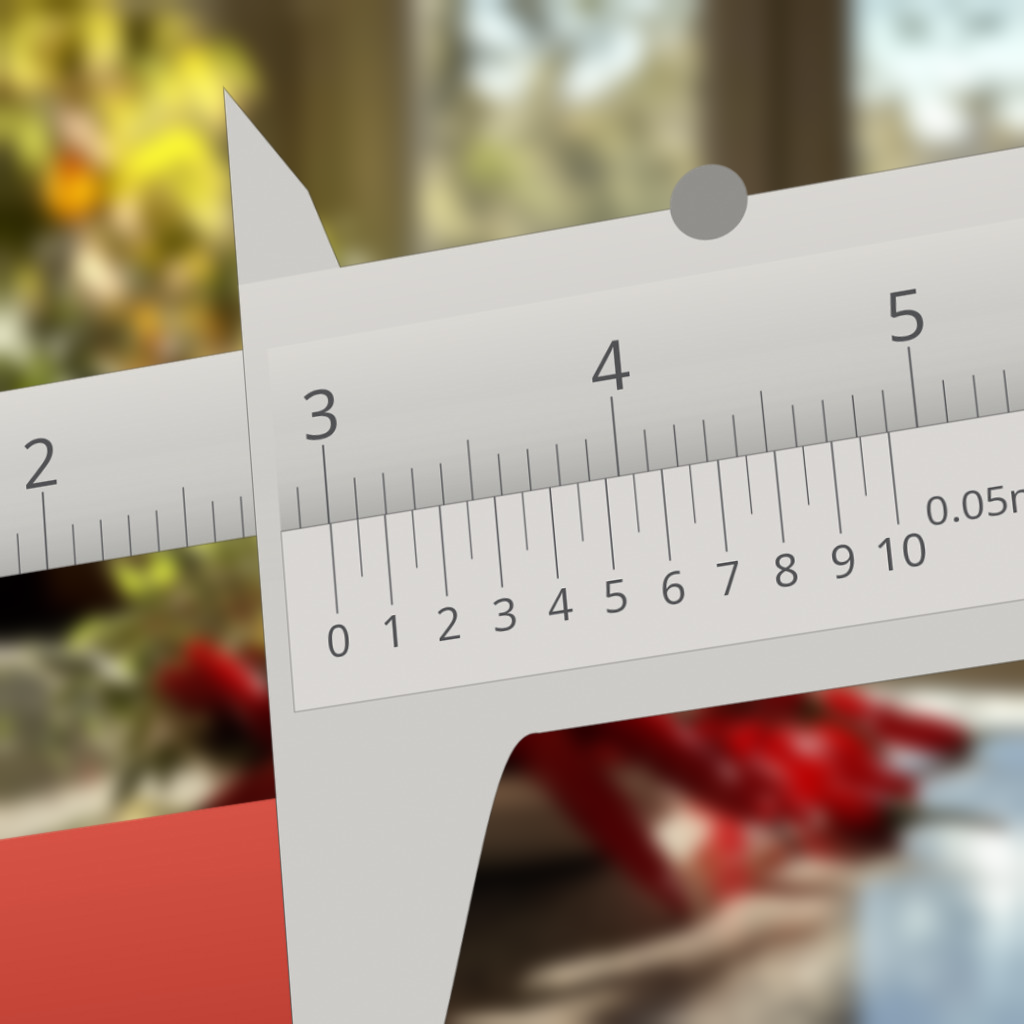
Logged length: 30.05 mm
